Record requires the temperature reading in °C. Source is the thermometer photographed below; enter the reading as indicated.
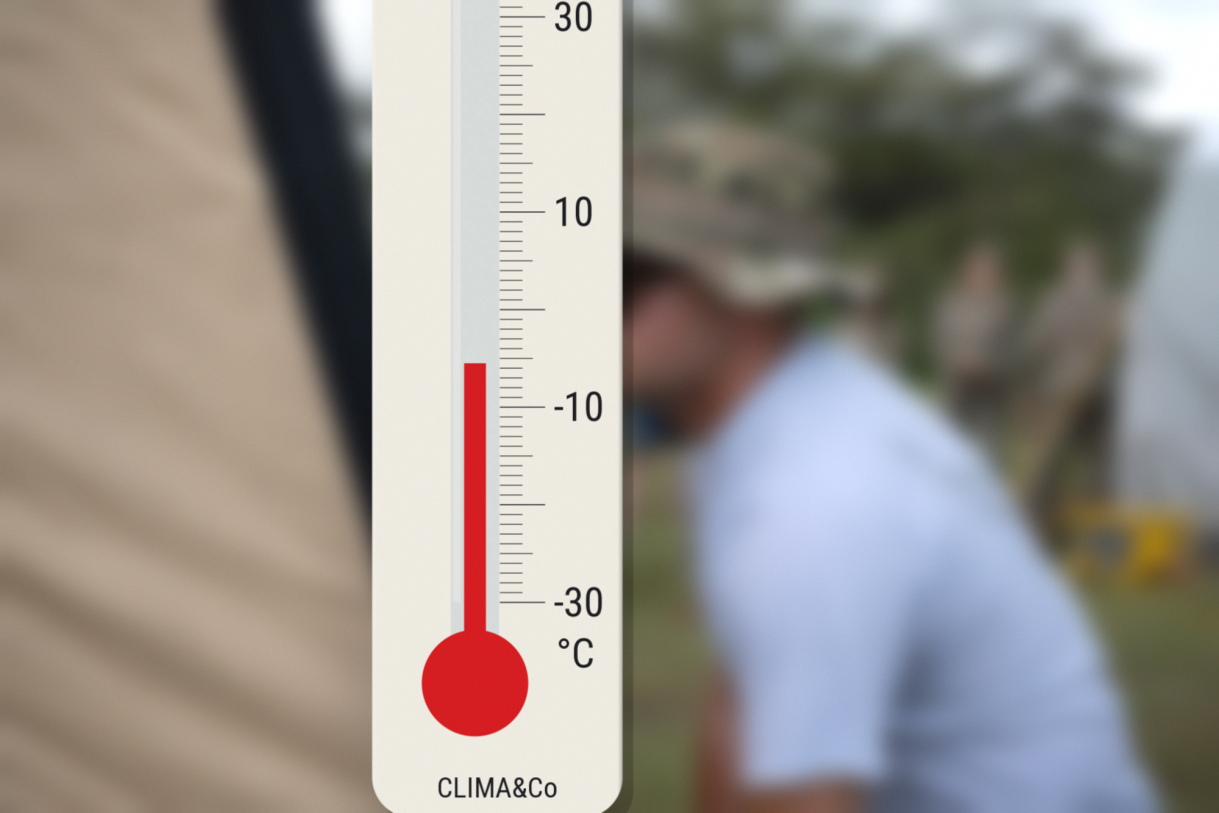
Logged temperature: -5.5 °C
